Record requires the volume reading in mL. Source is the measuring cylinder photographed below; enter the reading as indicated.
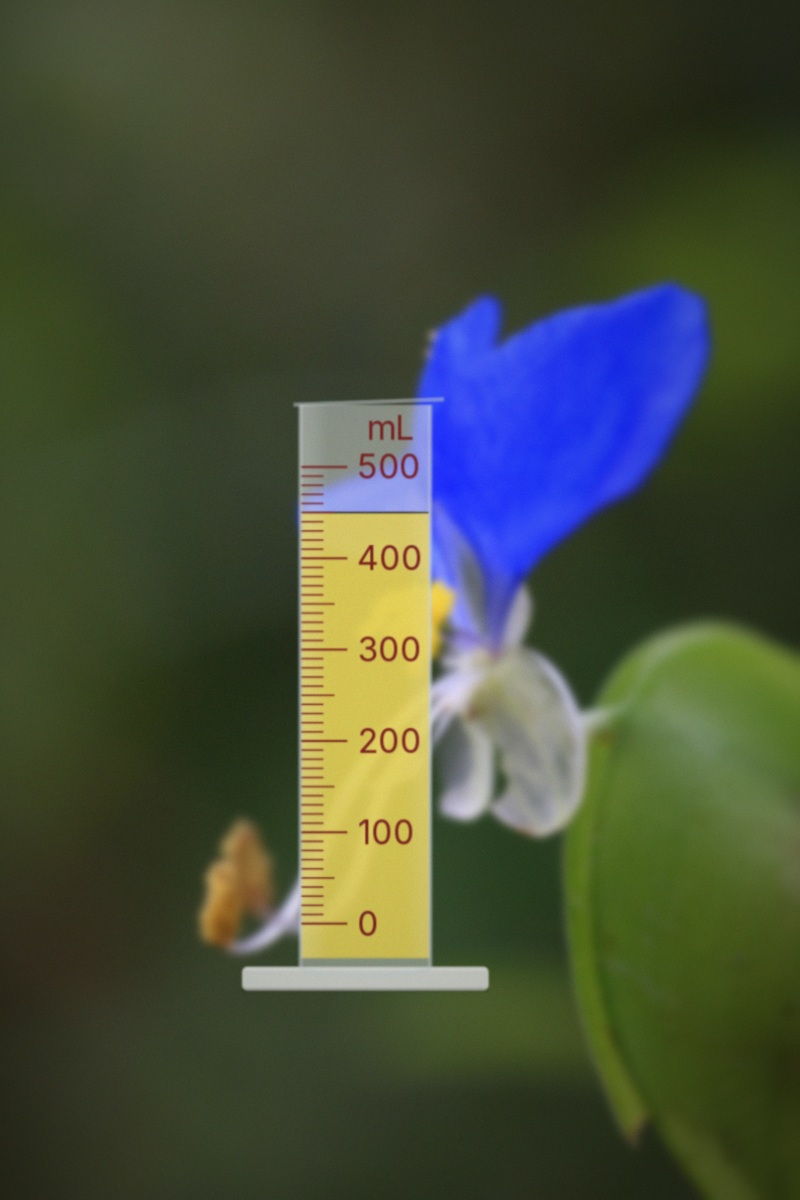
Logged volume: 450 mL
